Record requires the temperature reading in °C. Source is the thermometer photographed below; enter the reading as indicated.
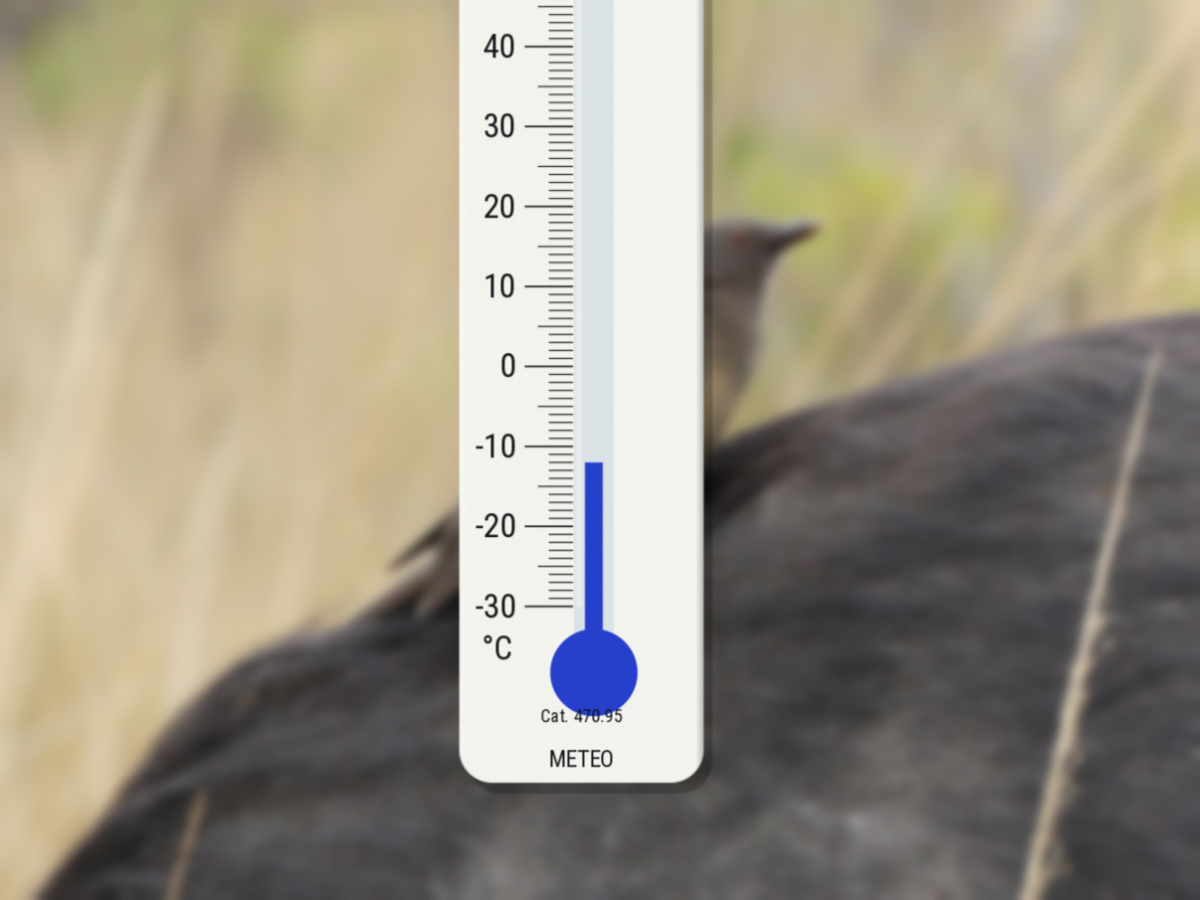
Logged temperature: -12 °C
